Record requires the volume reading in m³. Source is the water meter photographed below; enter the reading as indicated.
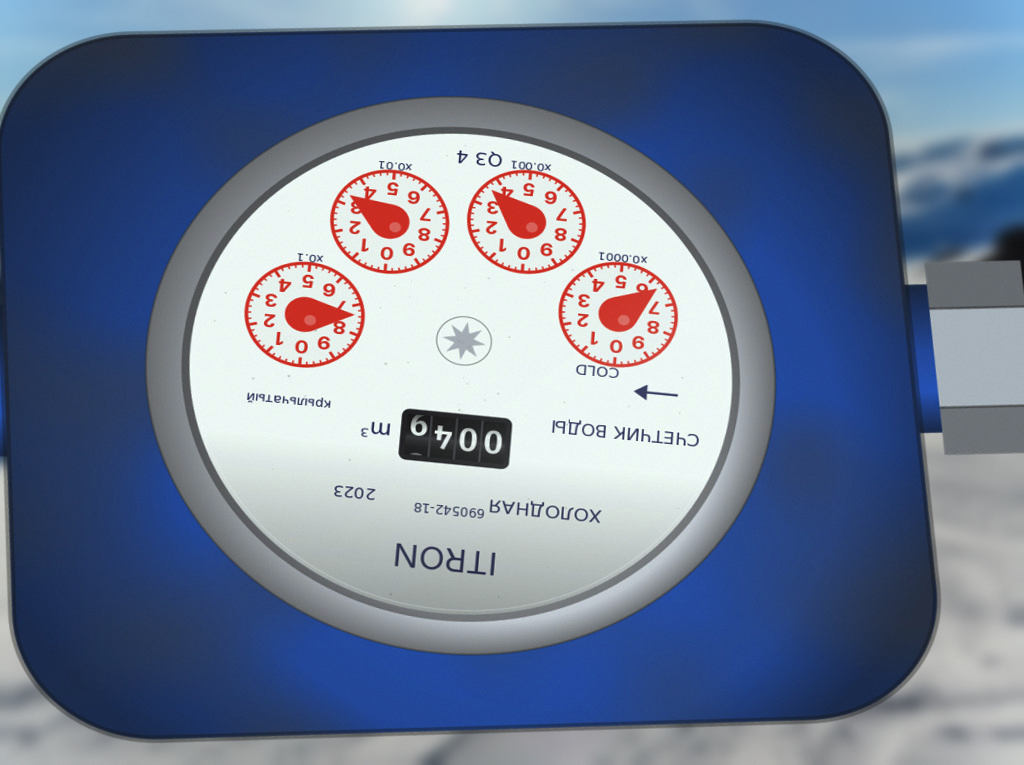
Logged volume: 48.7336 m³
